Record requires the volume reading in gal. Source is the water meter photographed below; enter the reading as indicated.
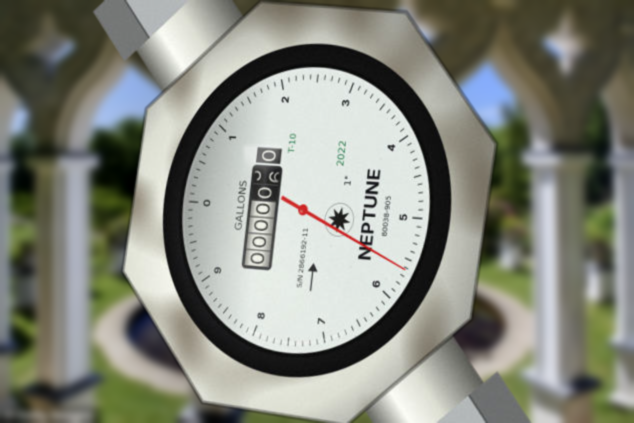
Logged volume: 55.6 gal
